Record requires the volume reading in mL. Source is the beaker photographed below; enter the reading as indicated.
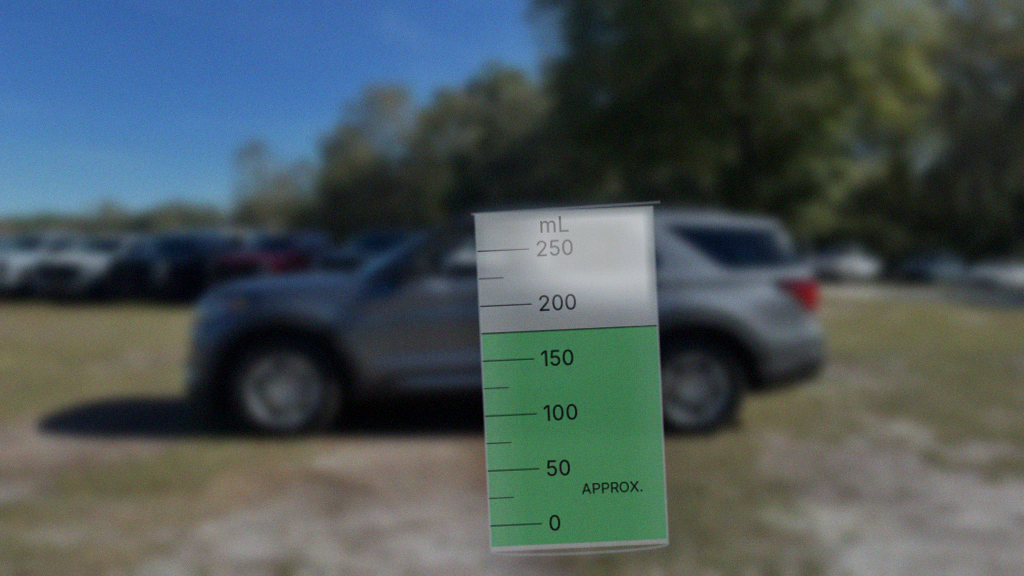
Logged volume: 175 mL
